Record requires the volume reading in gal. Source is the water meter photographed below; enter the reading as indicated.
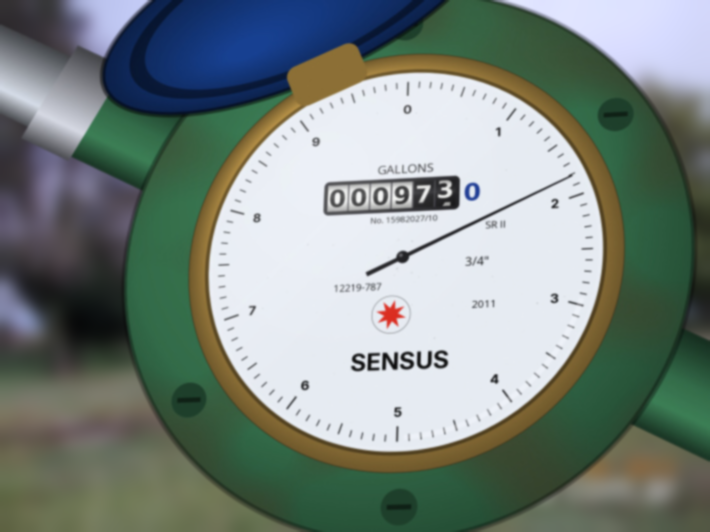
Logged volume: 9731.8 gal
